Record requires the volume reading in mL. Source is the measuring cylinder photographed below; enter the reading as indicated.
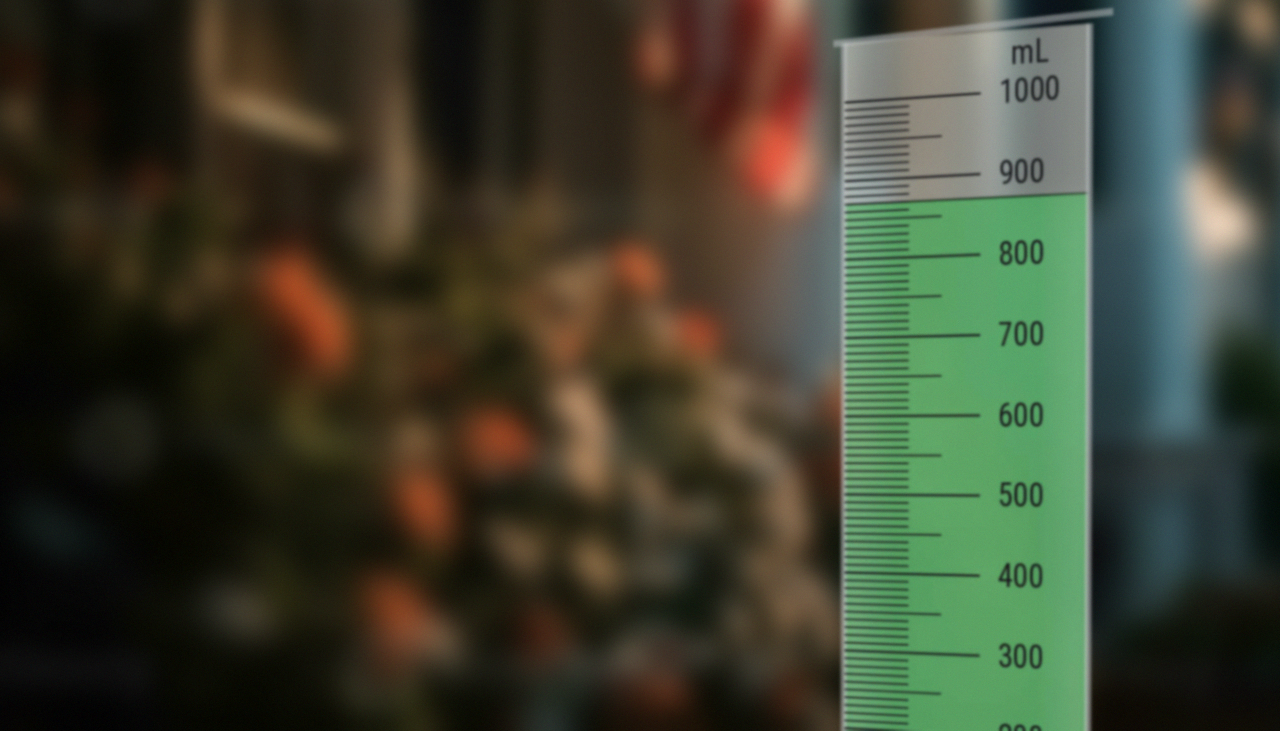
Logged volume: 870 mL
